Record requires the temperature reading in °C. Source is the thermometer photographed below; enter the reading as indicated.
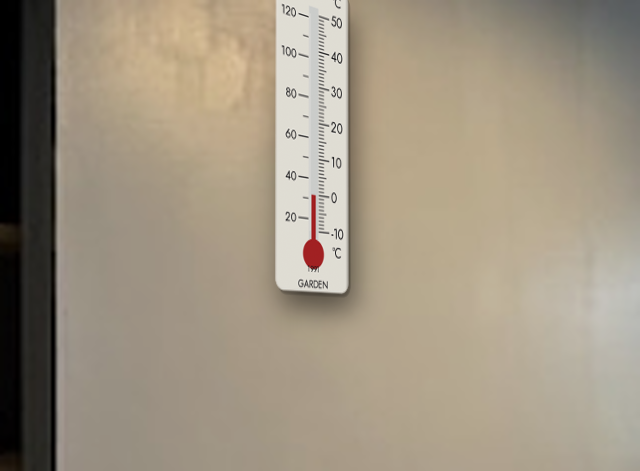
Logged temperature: 0 °C
